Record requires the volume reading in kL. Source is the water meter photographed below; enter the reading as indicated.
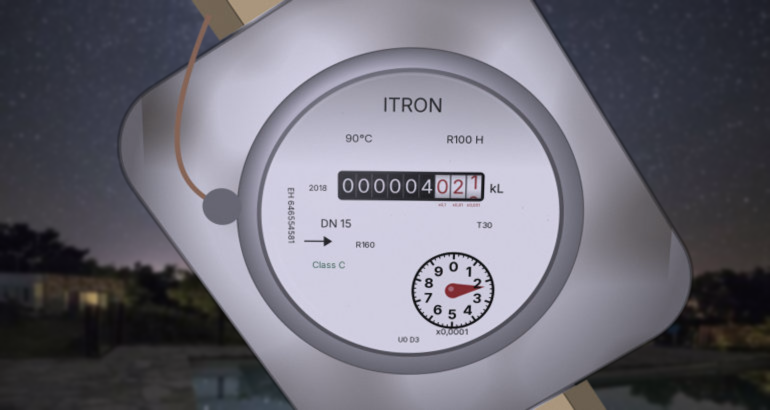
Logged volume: 4.0212 kL
